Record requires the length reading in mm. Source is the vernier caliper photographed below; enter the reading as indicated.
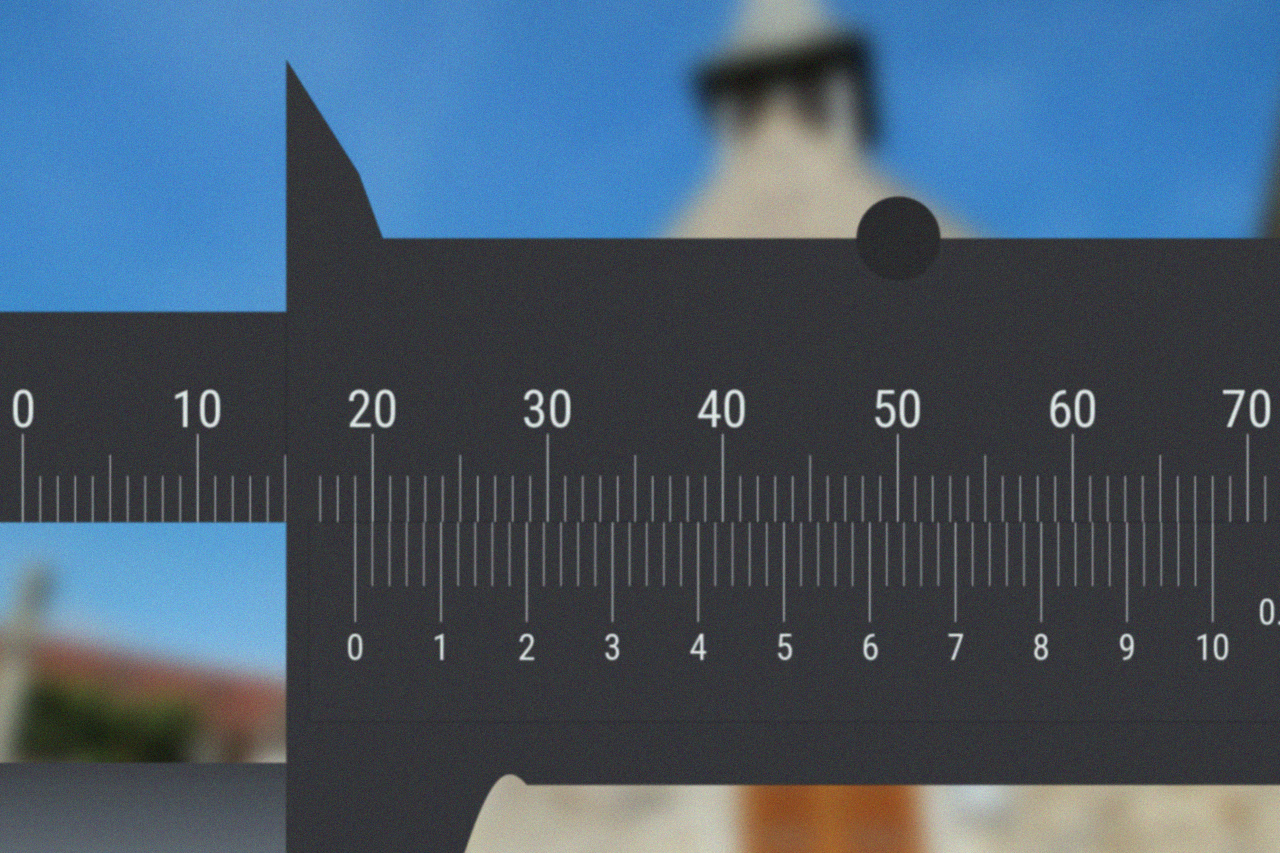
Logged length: 19.0 mm
